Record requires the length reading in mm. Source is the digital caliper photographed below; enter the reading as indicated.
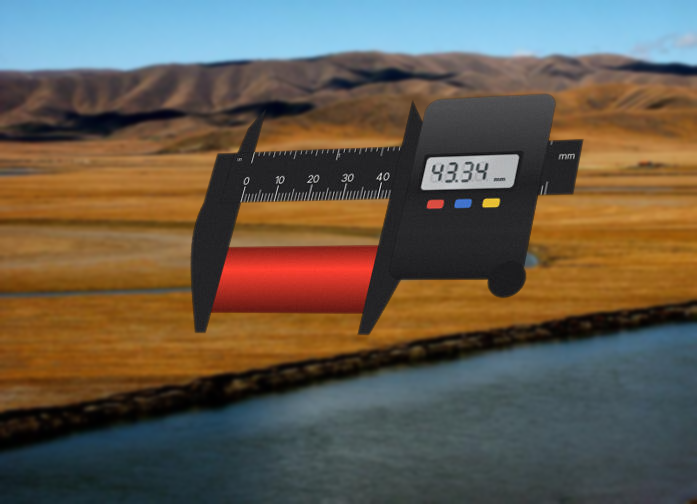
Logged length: 43.34 mm
